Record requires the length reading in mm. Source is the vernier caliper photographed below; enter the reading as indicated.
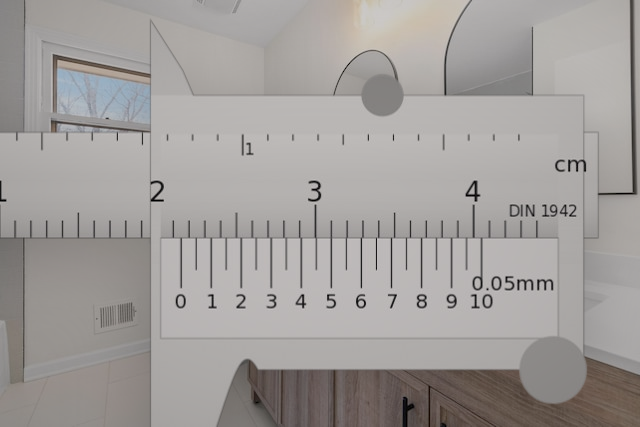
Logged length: 21.5 mm
